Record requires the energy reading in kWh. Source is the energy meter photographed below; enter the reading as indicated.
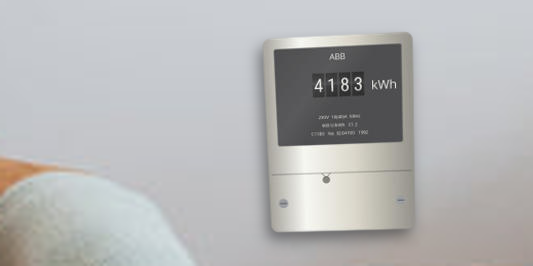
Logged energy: 4183 kWh
